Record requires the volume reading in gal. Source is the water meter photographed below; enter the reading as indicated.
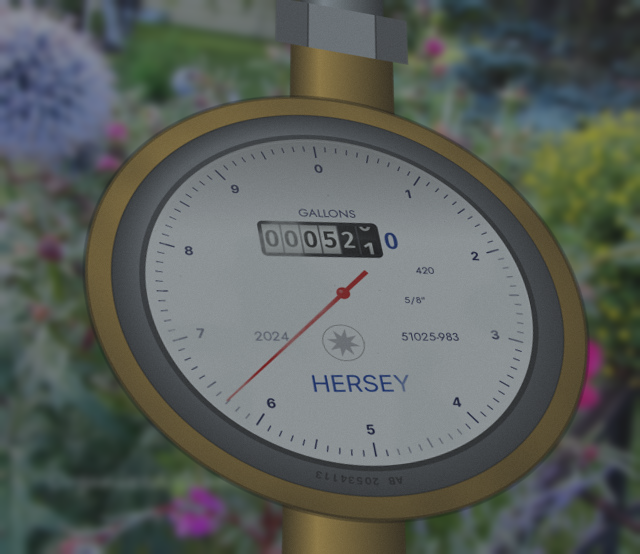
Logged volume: 5206.3 gal
